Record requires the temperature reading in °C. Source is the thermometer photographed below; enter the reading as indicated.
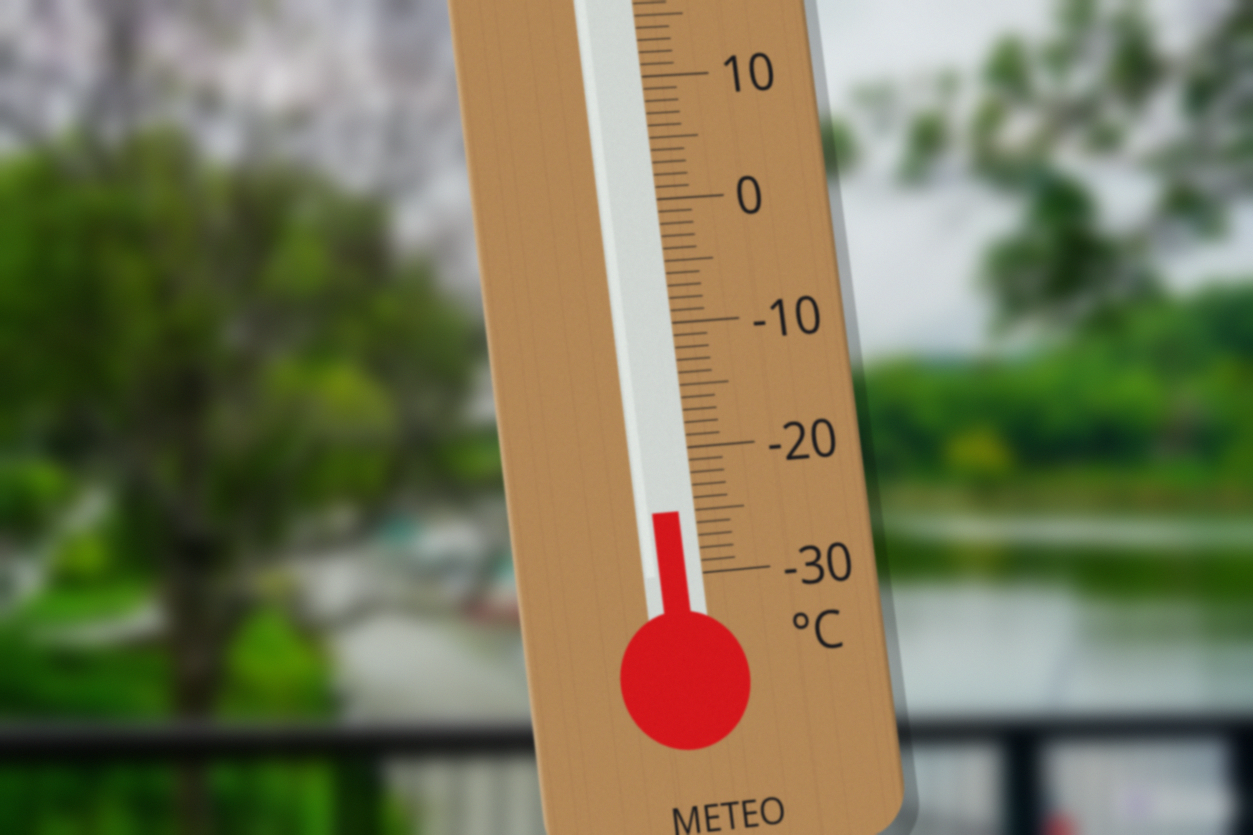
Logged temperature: -25 °C
